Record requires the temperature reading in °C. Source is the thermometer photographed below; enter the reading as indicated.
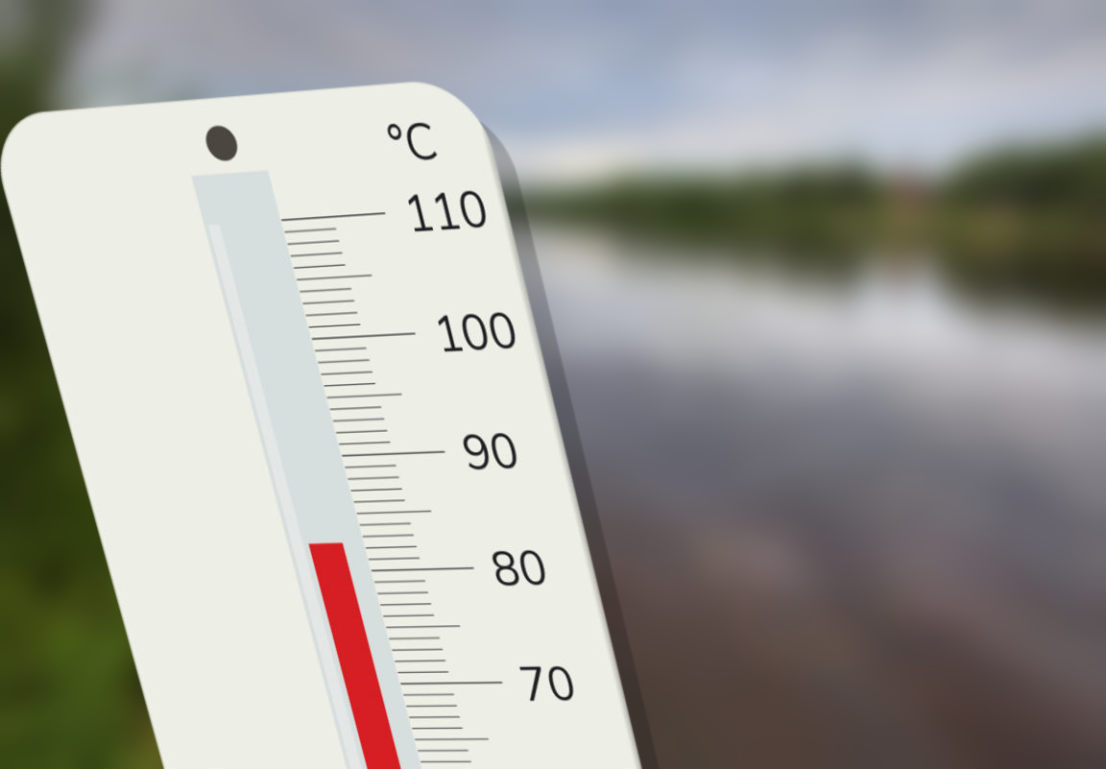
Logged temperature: 82.5 °C
